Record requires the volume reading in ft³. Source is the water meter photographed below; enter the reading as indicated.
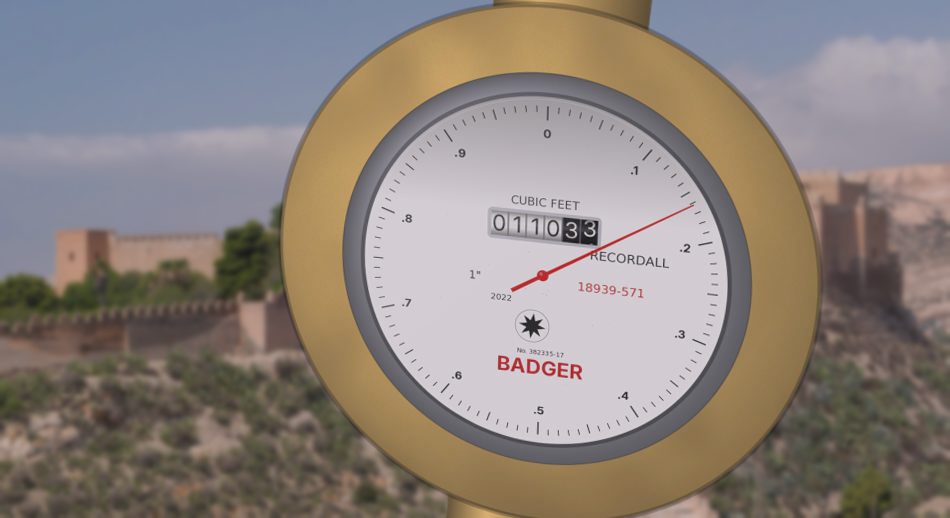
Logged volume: 11033.16 ft³
